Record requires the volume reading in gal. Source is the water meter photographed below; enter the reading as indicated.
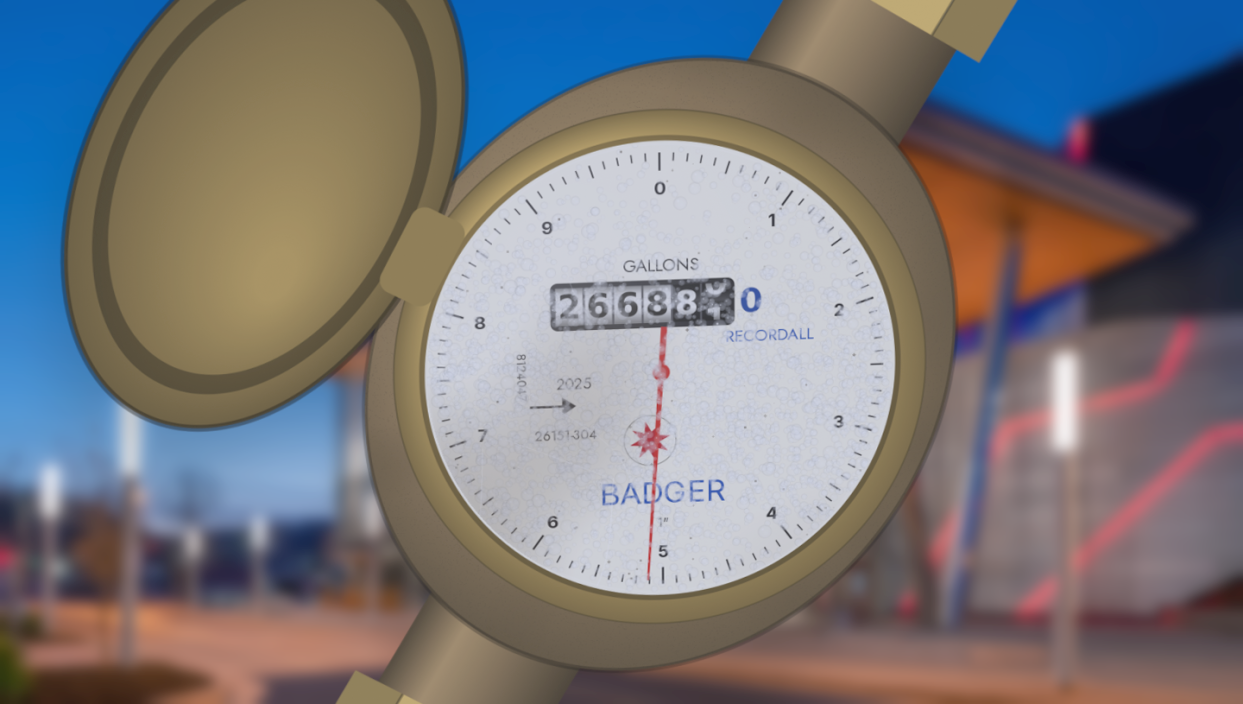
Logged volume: 2668805.1 gal
